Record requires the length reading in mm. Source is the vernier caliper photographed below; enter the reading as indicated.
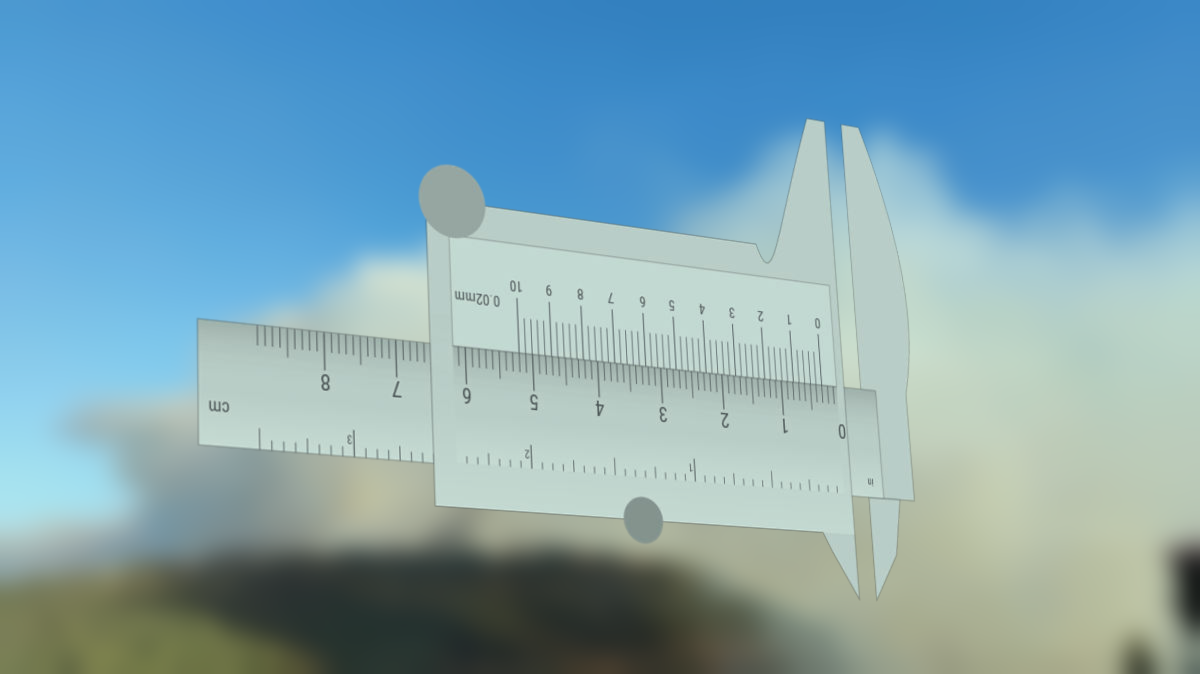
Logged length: 3.0 mm
